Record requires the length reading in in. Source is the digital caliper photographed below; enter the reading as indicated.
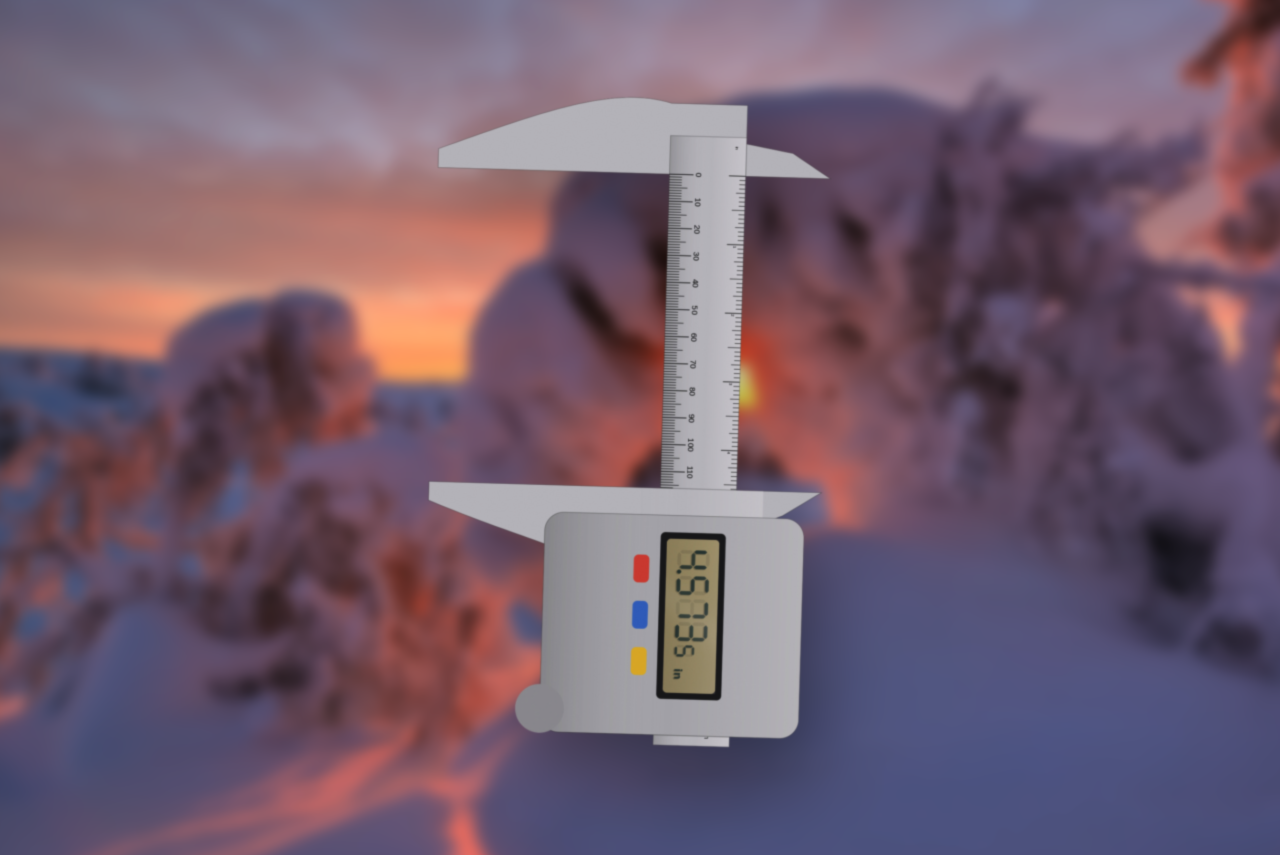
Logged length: 4.5735 in
